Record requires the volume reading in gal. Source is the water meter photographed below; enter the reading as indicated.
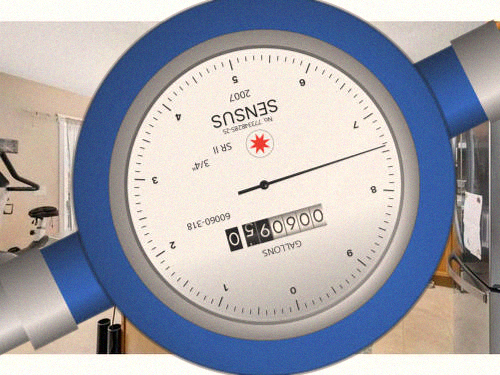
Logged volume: 60947.4 gal
